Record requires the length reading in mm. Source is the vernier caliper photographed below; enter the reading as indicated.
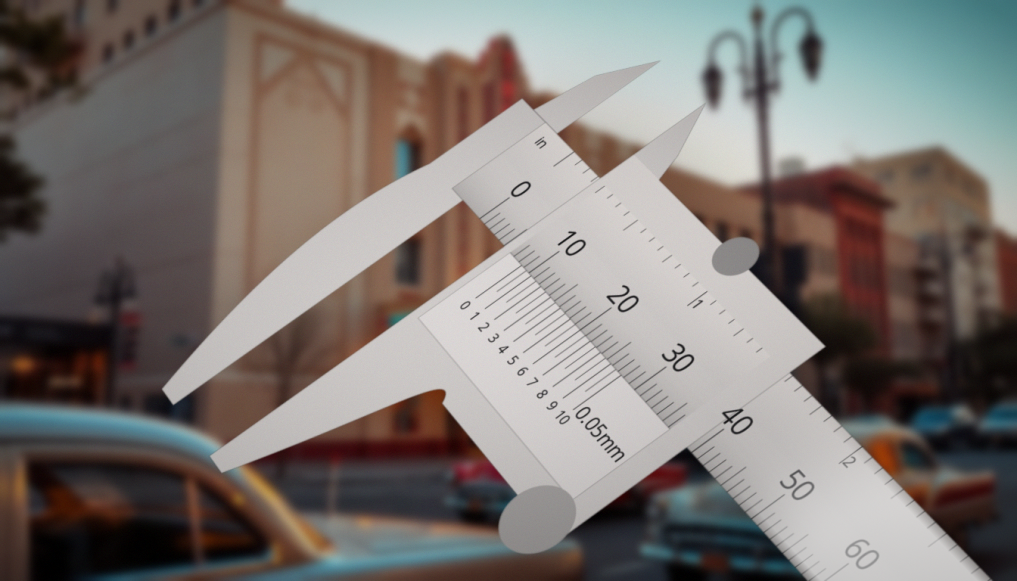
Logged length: 8.6 mm
